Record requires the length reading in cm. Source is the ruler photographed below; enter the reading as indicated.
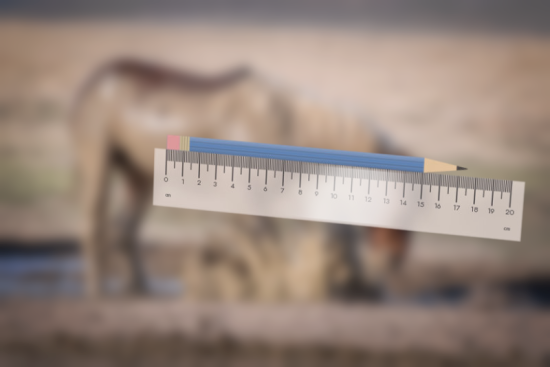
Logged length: 17.5 cm
